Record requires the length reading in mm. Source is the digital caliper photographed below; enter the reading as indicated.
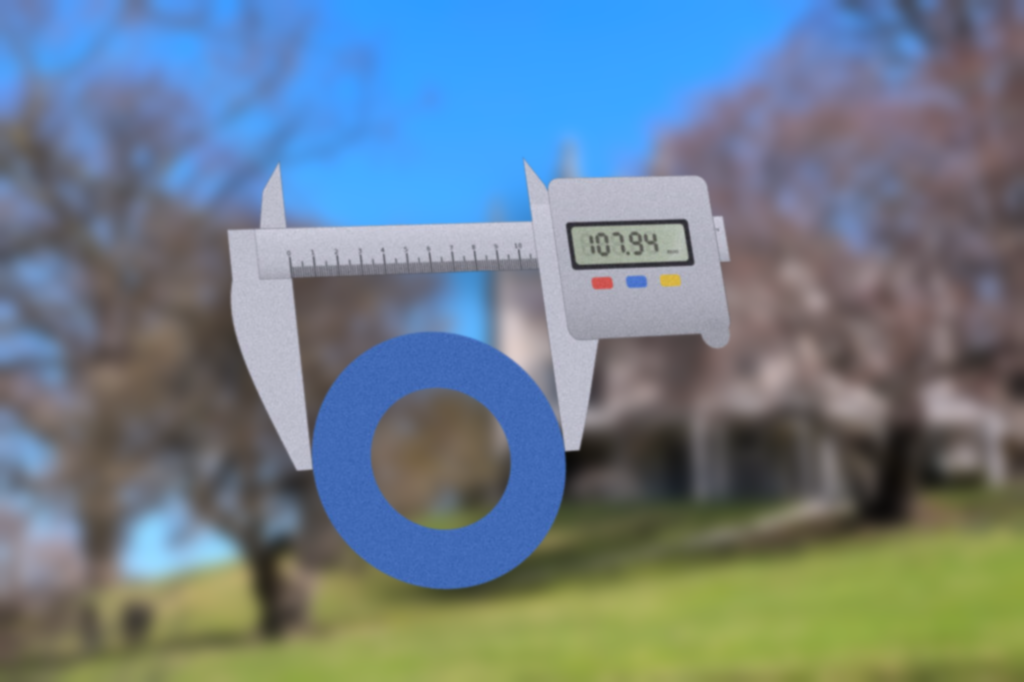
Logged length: 107.94 mm
